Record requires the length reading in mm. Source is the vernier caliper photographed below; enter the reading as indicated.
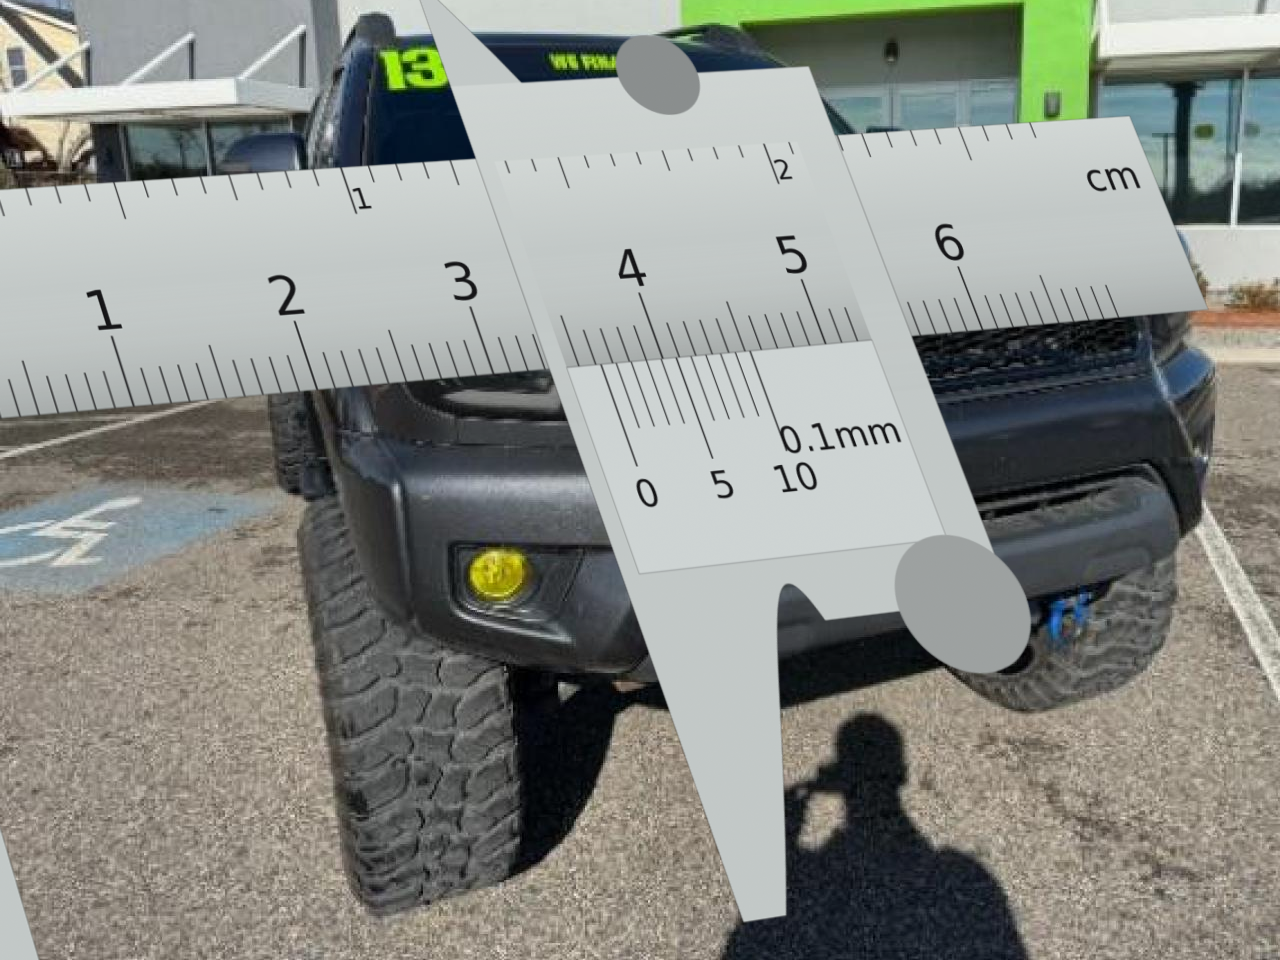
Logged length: 36.3 mm
